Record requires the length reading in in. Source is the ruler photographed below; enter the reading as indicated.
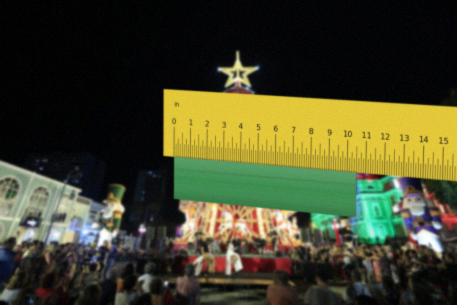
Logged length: 10.5 in
